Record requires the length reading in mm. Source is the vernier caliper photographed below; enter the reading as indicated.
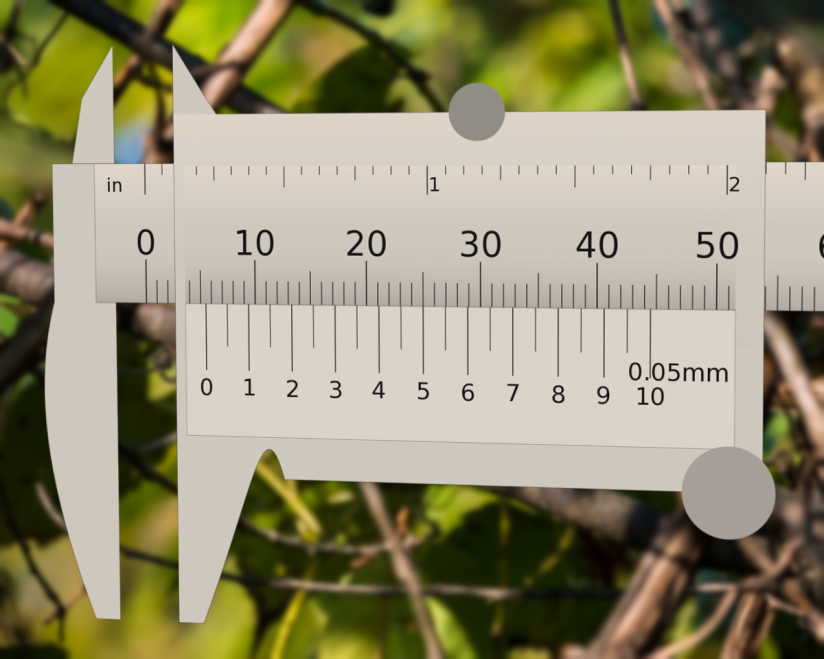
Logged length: 5.5 mm
